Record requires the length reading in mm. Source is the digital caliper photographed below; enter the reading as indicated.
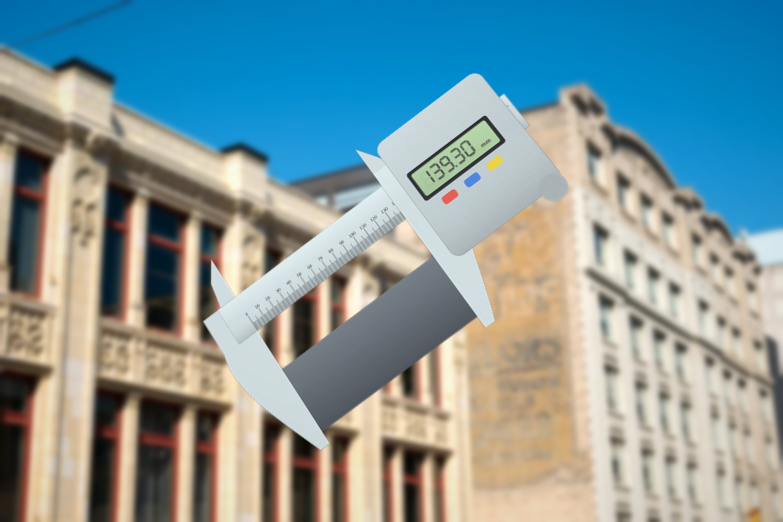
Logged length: 139.30 mm
